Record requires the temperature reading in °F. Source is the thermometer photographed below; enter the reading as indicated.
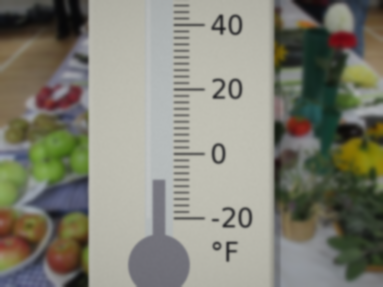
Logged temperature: -8 °F
